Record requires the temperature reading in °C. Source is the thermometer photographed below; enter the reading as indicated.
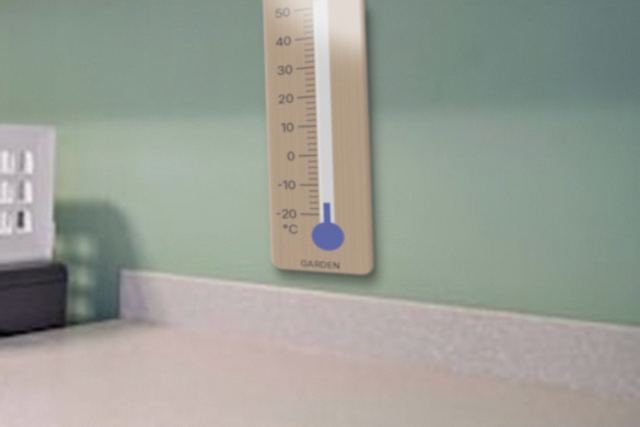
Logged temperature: -16 °C
